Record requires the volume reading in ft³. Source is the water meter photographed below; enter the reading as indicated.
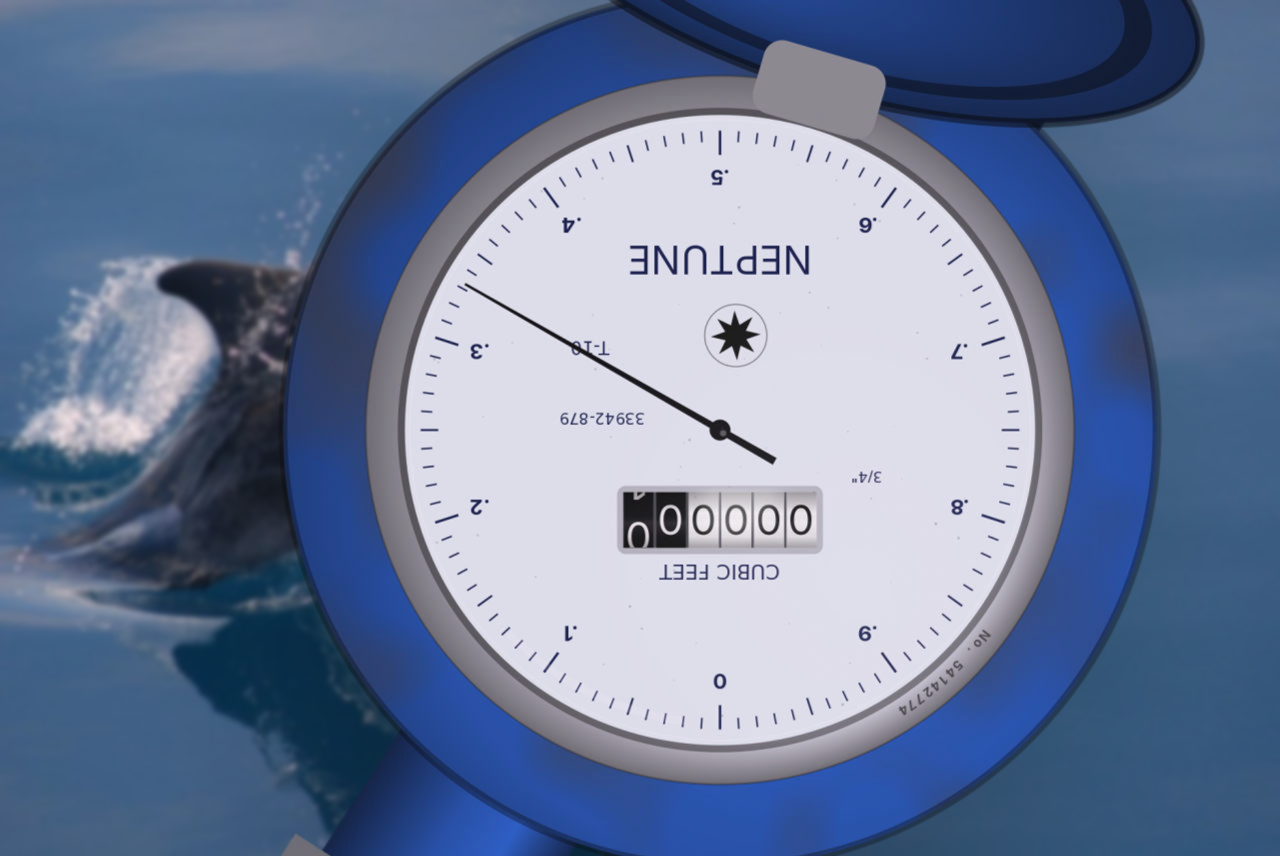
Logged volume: 0.33 ft³
